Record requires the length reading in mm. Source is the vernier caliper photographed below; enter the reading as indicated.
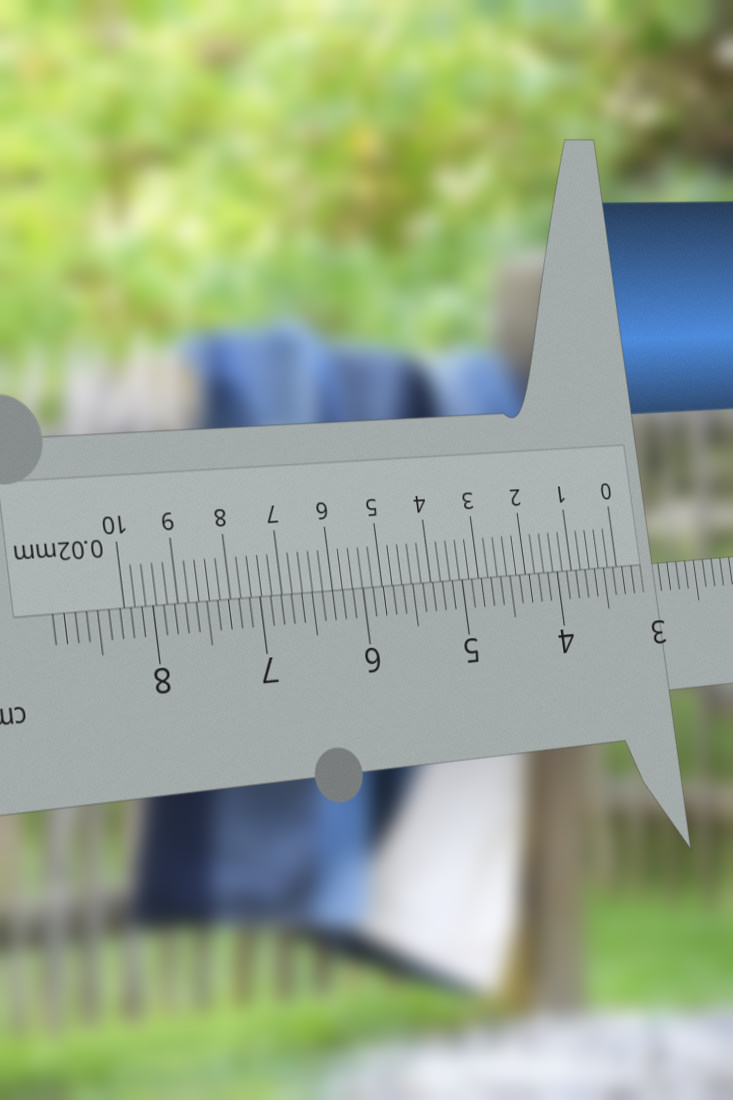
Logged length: 33.6 mm
